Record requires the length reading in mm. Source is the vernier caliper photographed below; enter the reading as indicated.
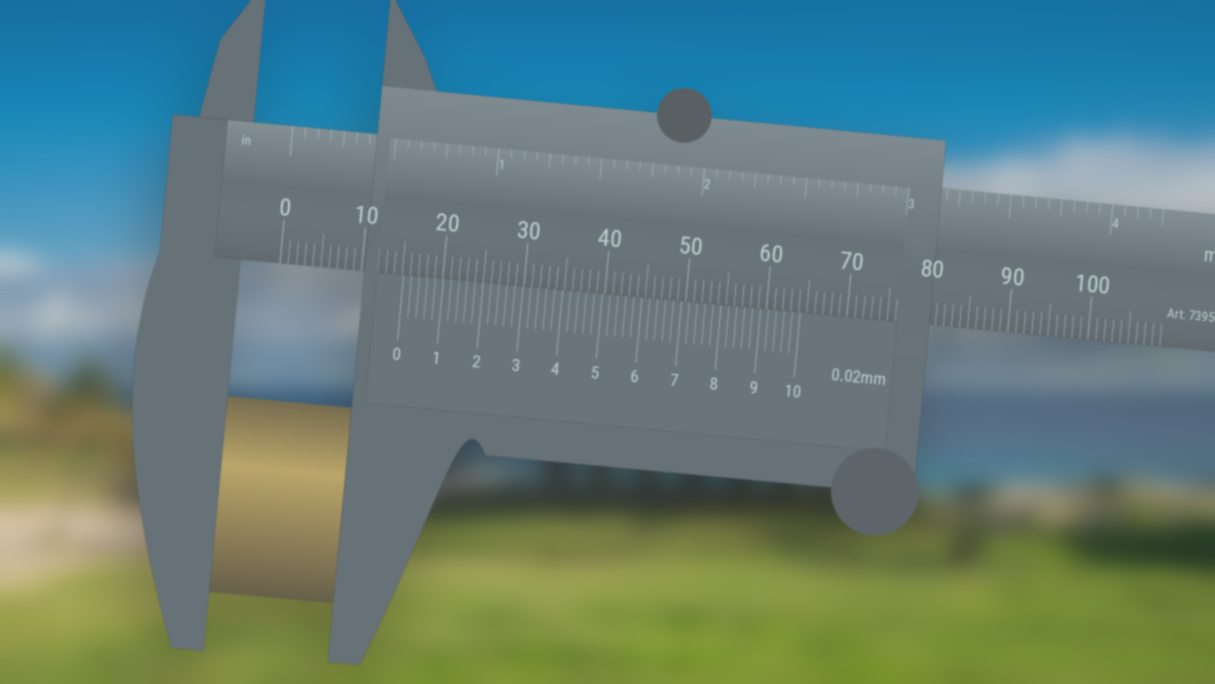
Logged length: 15.2 mm
